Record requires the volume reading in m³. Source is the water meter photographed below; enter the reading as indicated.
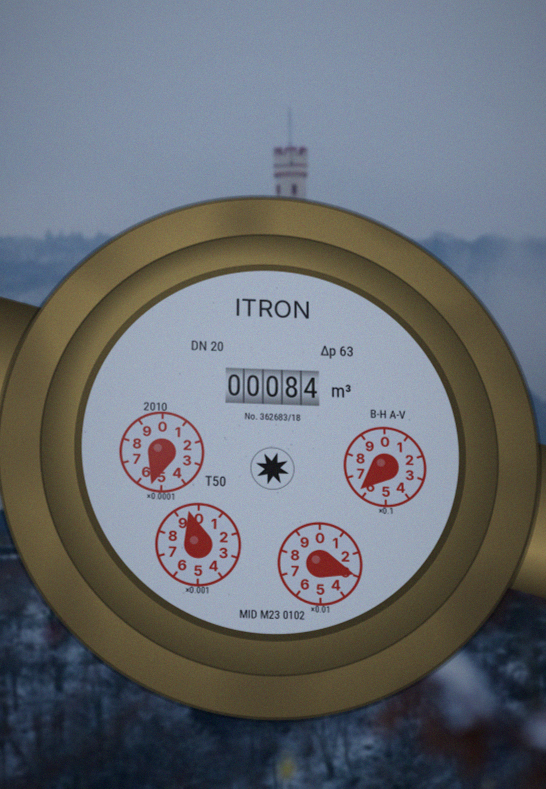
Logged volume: 84.6295 m³
